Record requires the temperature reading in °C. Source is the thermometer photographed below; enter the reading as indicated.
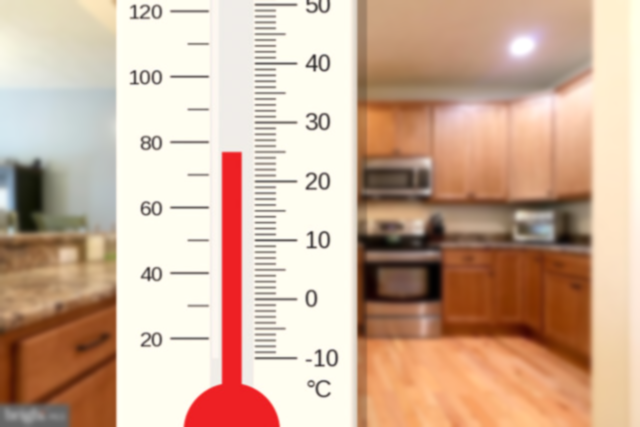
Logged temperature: 25 °C
